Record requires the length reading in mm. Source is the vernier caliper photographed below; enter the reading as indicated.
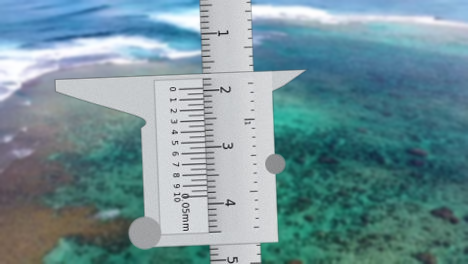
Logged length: 19.6 mm
